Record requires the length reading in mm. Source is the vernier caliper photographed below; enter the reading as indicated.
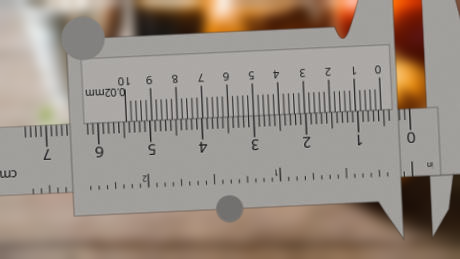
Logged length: 5.5 mm
